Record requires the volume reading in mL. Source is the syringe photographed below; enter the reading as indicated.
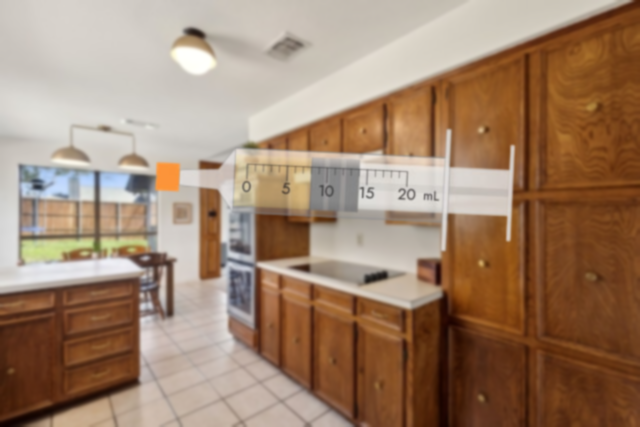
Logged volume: 8 mL
